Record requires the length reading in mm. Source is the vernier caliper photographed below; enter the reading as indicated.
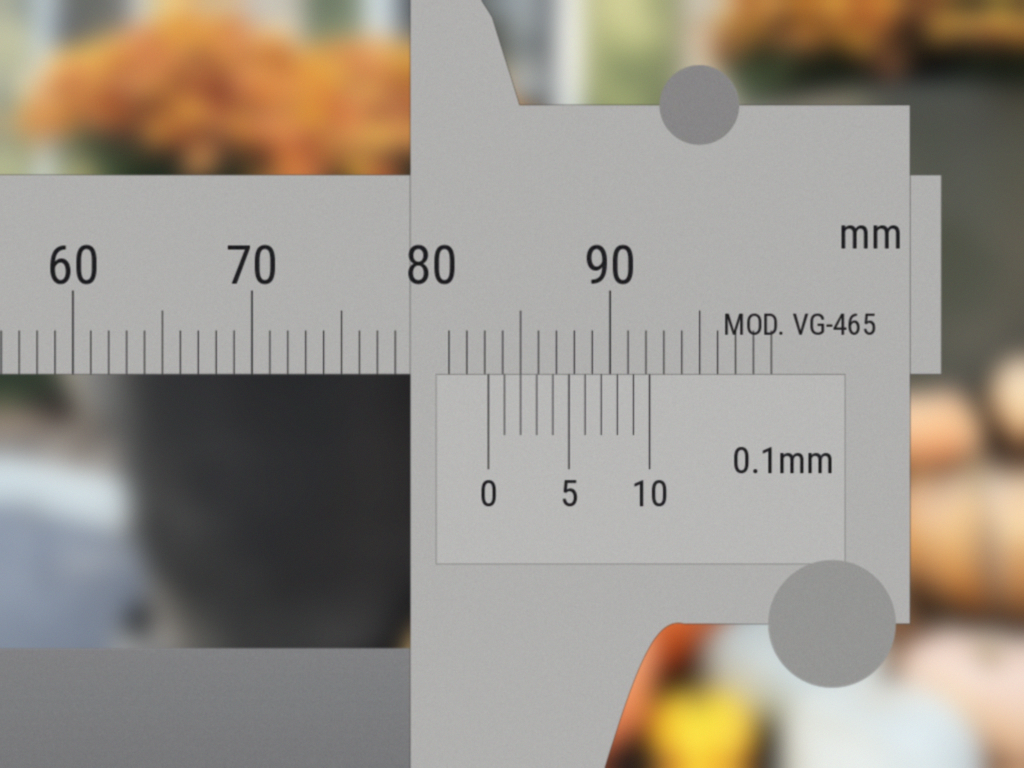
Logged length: 83.2 mm
